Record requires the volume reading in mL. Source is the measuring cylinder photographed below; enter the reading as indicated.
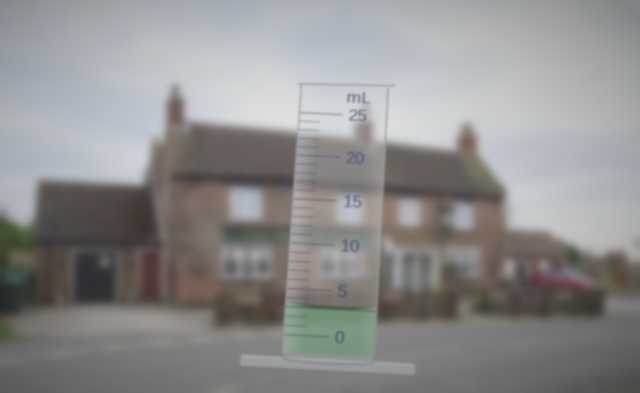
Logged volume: 3 mL
